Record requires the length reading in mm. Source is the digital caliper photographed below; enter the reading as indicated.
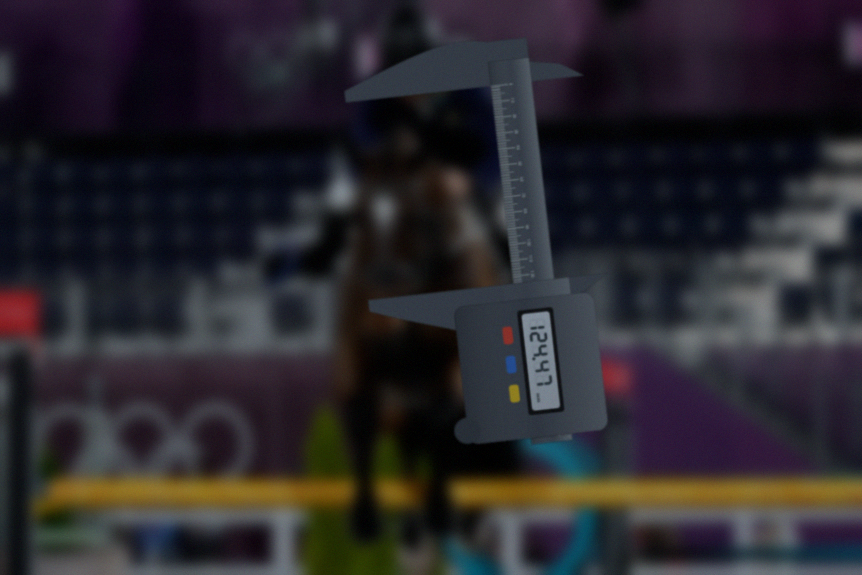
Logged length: 124.47 mm
